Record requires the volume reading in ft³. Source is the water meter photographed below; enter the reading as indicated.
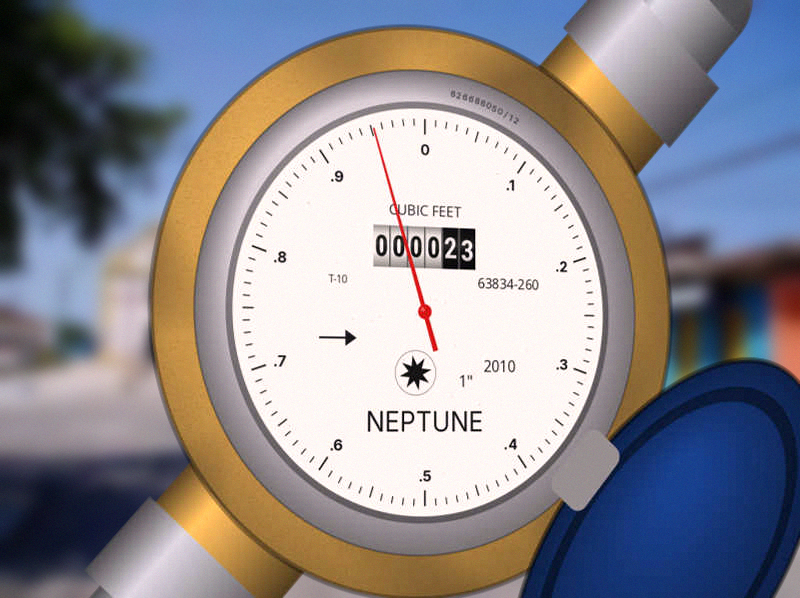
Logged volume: 22.95 ft³
